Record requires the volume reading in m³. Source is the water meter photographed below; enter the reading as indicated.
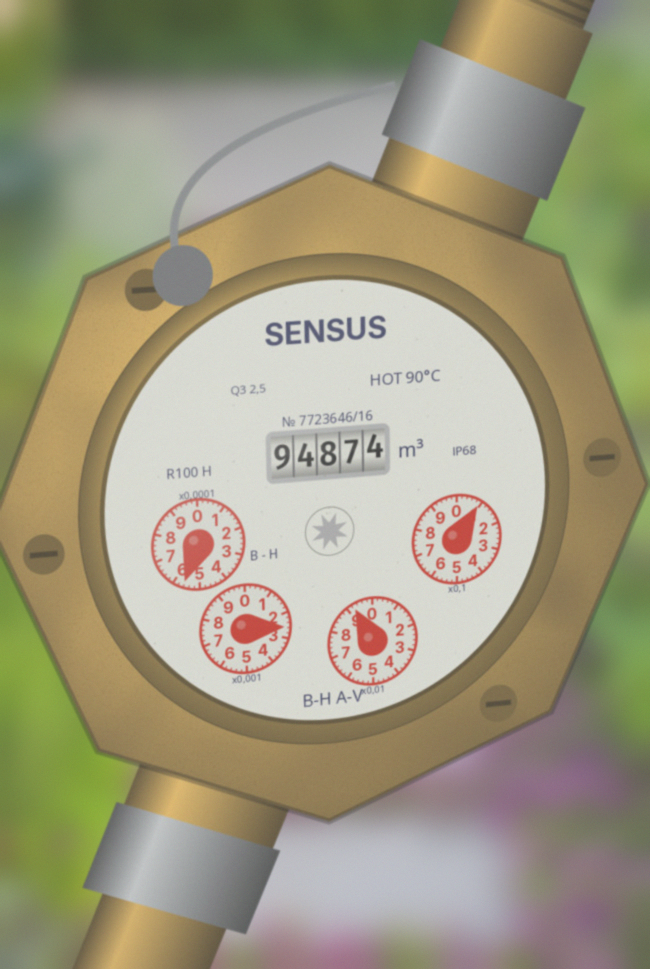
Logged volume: 94874.0925 m³
